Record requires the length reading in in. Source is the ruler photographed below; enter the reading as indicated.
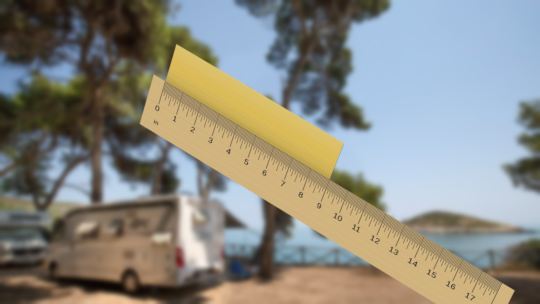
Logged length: 9 in
